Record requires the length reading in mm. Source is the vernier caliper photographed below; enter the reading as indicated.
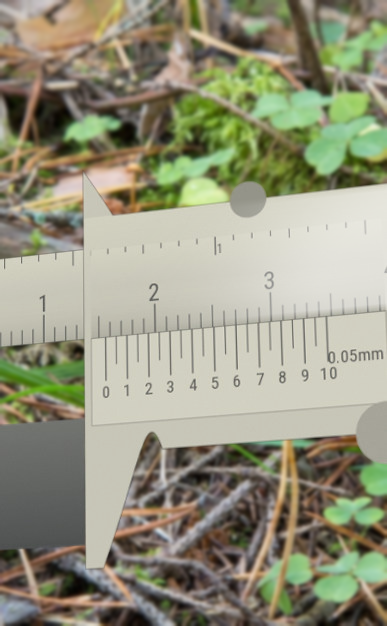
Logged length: 15.6 mm
